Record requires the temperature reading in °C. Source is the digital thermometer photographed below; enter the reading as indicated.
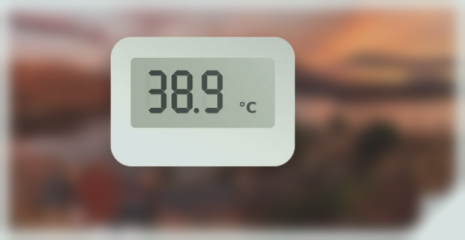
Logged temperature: 38.9 °C
